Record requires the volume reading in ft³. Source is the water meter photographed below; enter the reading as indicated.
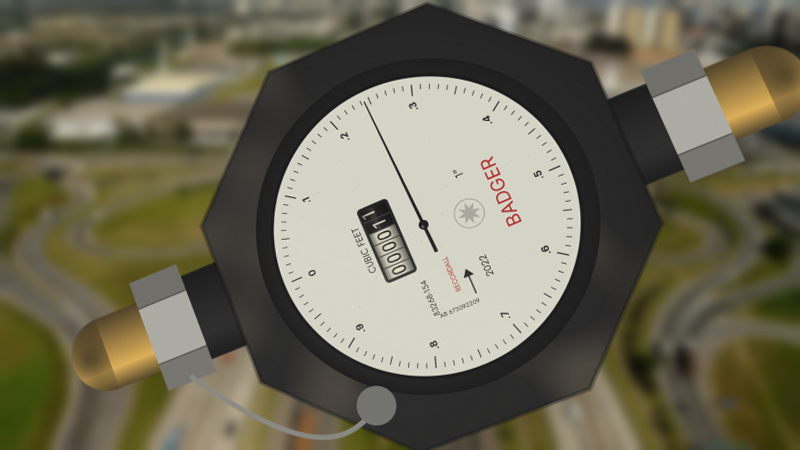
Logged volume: 11.24 ft³
